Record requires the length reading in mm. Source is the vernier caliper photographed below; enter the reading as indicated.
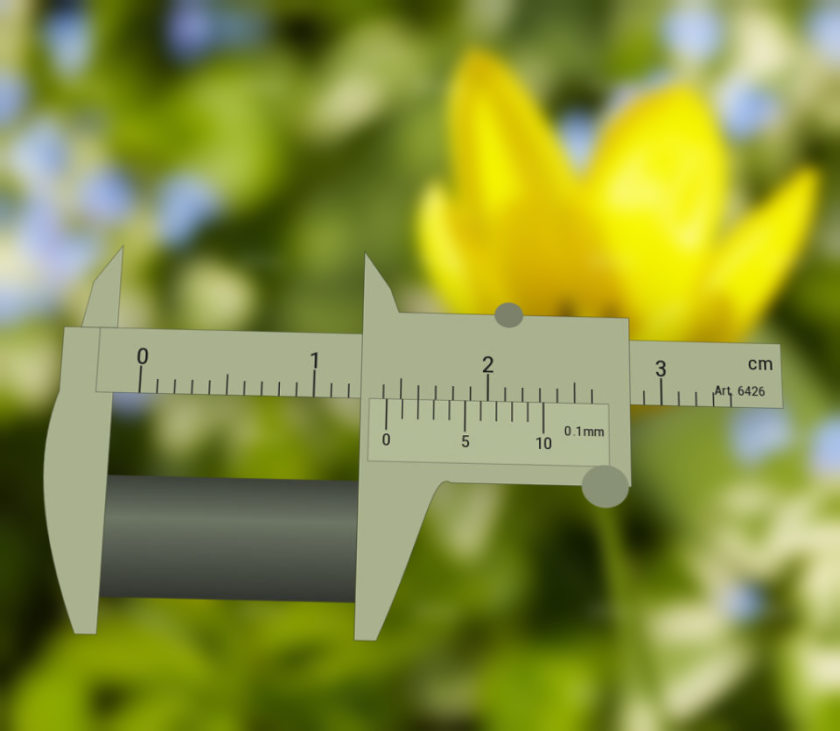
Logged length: 14.2 mm
